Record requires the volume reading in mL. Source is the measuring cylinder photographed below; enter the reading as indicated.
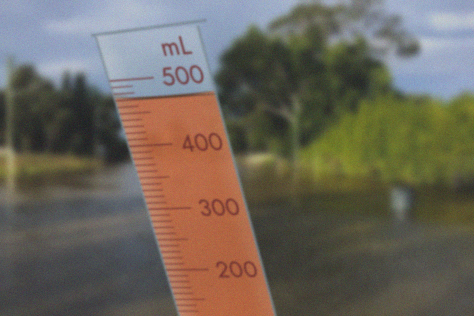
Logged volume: 470 mL
